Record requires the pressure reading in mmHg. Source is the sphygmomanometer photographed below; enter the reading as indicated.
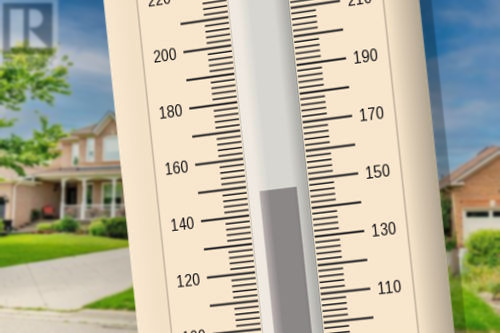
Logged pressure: 148 mmHg
